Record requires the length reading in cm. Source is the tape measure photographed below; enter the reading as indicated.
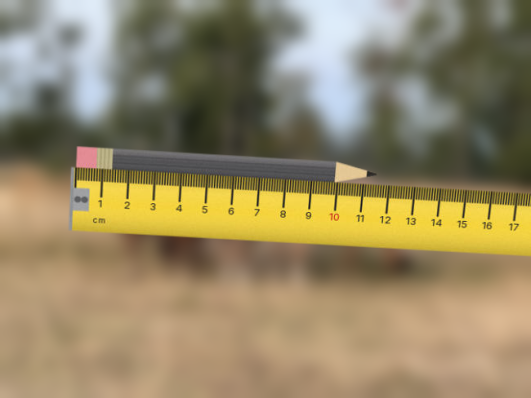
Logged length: 11.5 cm
